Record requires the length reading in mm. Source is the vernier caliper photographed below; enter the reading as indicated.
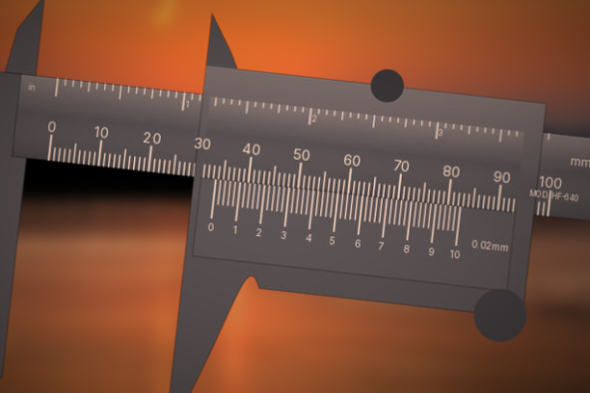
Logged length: 33.5 mm
